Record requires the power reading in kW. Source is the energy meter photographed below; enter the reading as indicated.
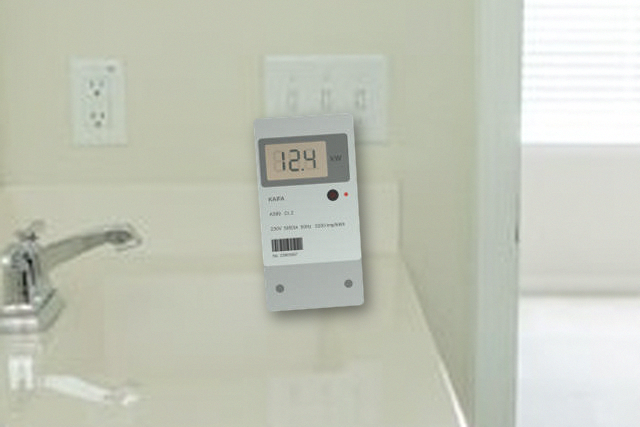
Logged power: 12.4 kW
